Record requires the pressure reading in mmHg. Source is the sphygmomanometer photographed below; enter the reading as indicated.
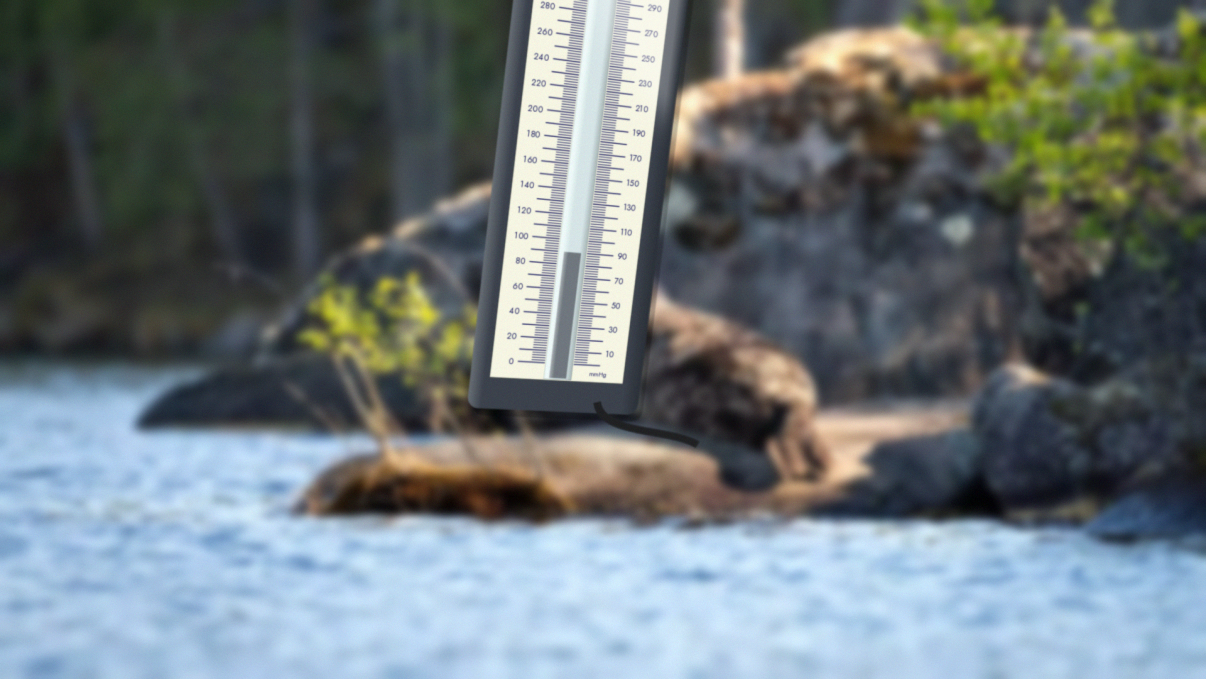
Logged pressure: 90 mmHg
